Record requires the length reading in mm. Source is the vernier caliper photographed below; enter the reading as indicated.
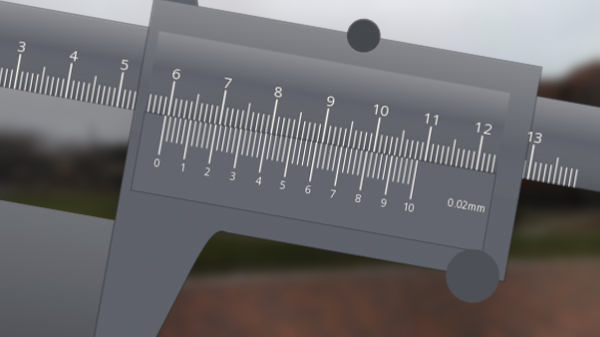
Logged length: 59.5 mm
